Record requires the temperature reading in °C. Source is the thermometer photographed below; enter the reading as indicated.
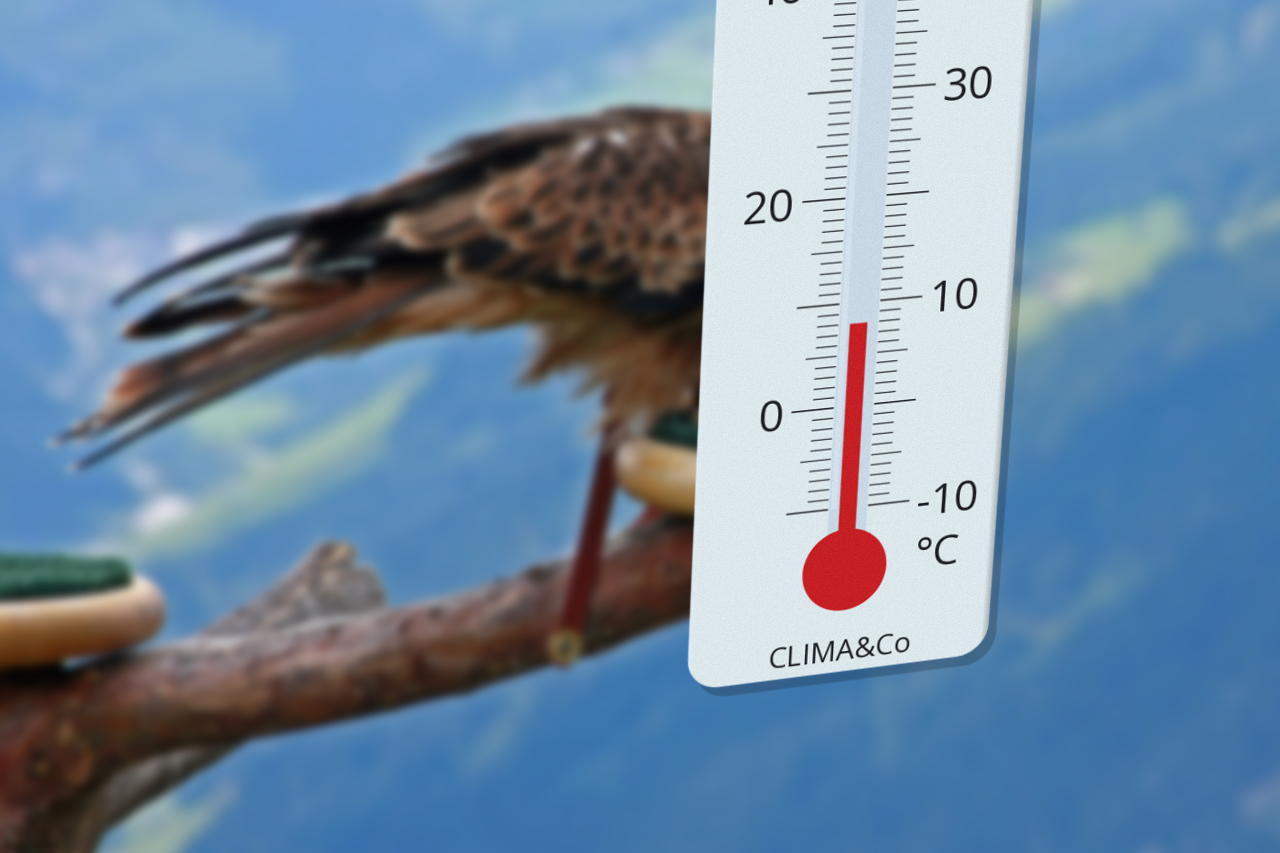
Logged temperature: 8 °C
